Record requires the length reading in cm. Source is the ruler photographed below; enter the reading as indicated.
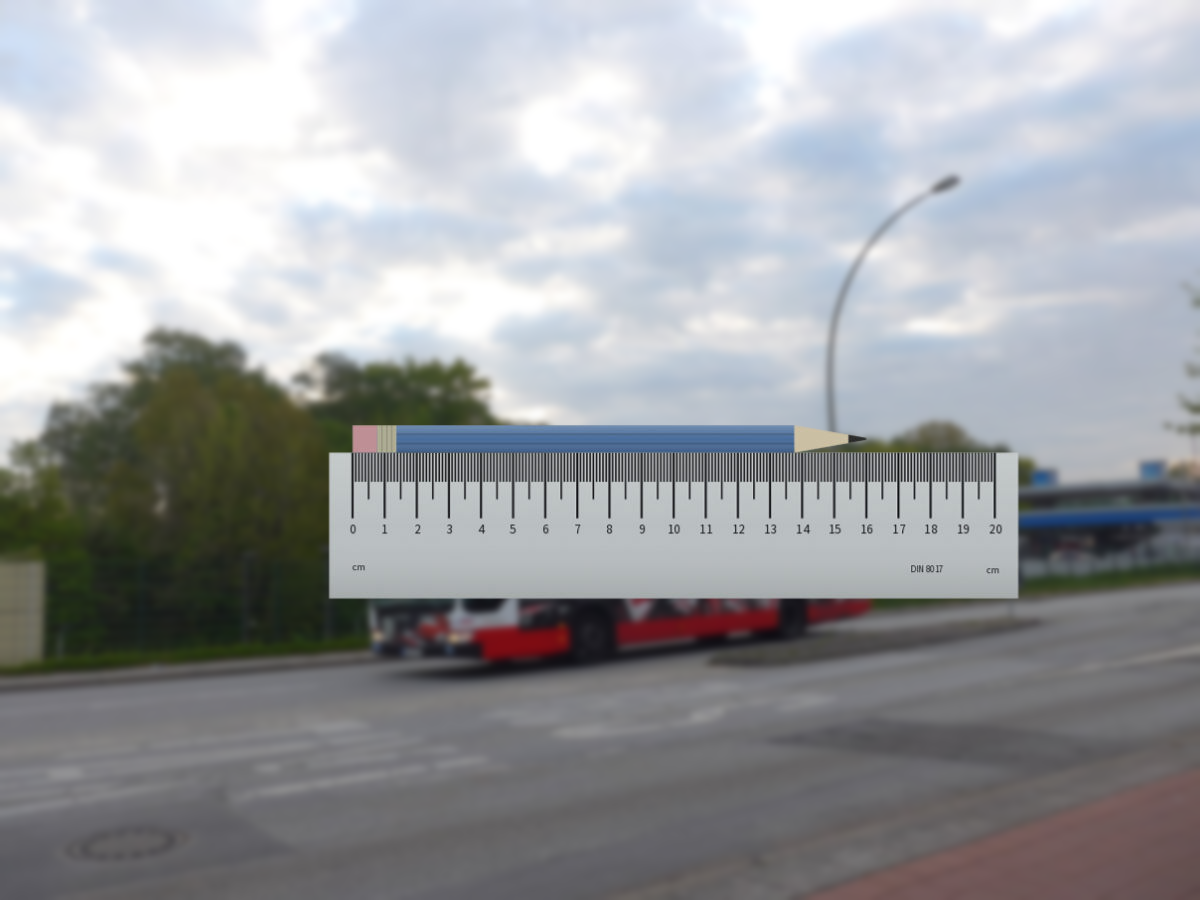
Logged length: 16 cm
